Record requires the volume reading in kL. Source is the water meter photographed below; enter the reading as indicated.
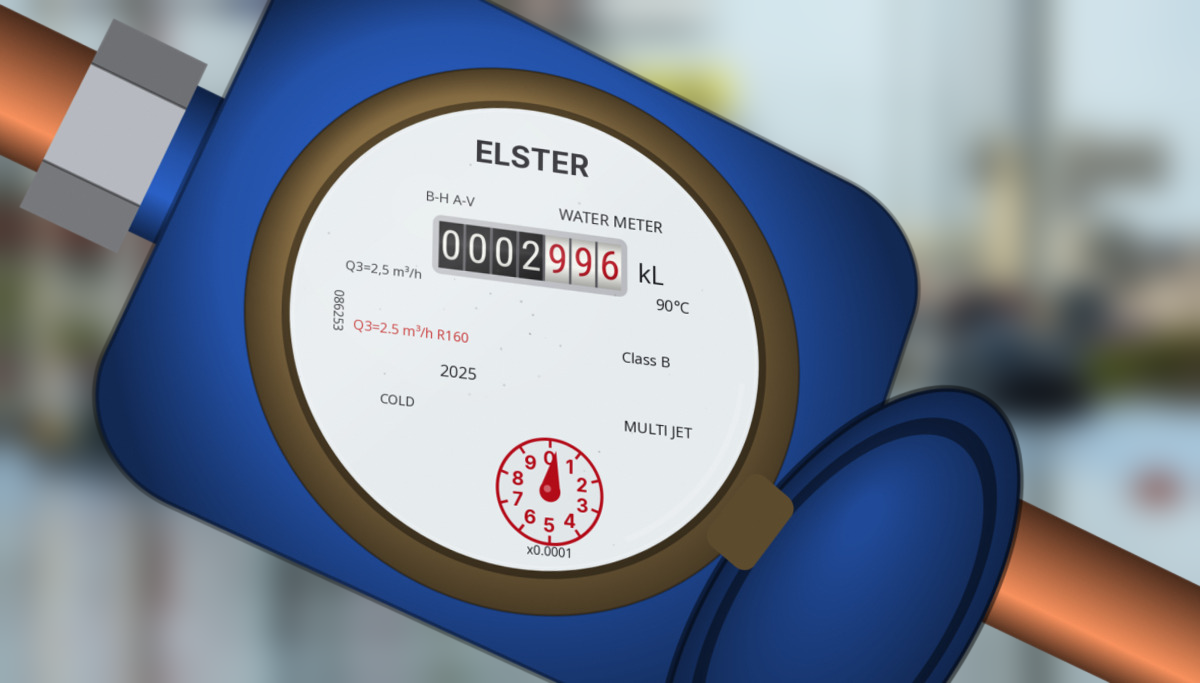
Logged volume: 2.9960 kL
